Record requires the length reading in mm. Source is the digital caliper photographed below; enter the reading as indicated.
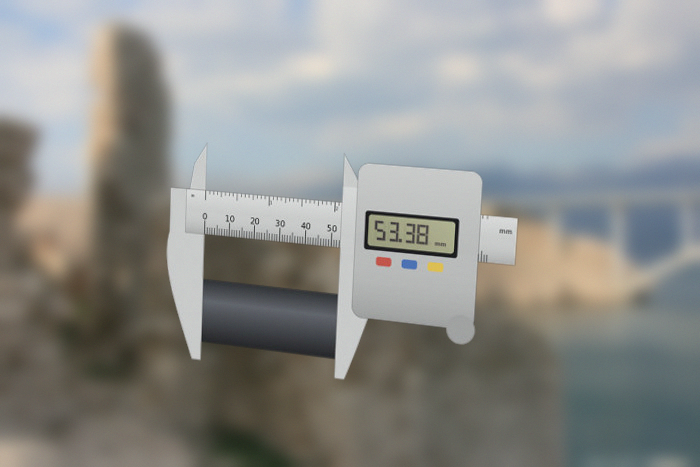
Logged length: 53.38 mm
